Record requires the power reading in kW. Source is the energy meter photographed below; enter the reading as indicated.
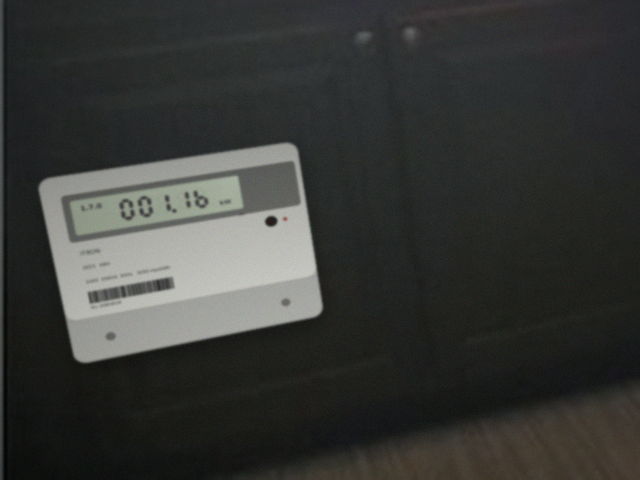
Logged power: 1.16 kW
